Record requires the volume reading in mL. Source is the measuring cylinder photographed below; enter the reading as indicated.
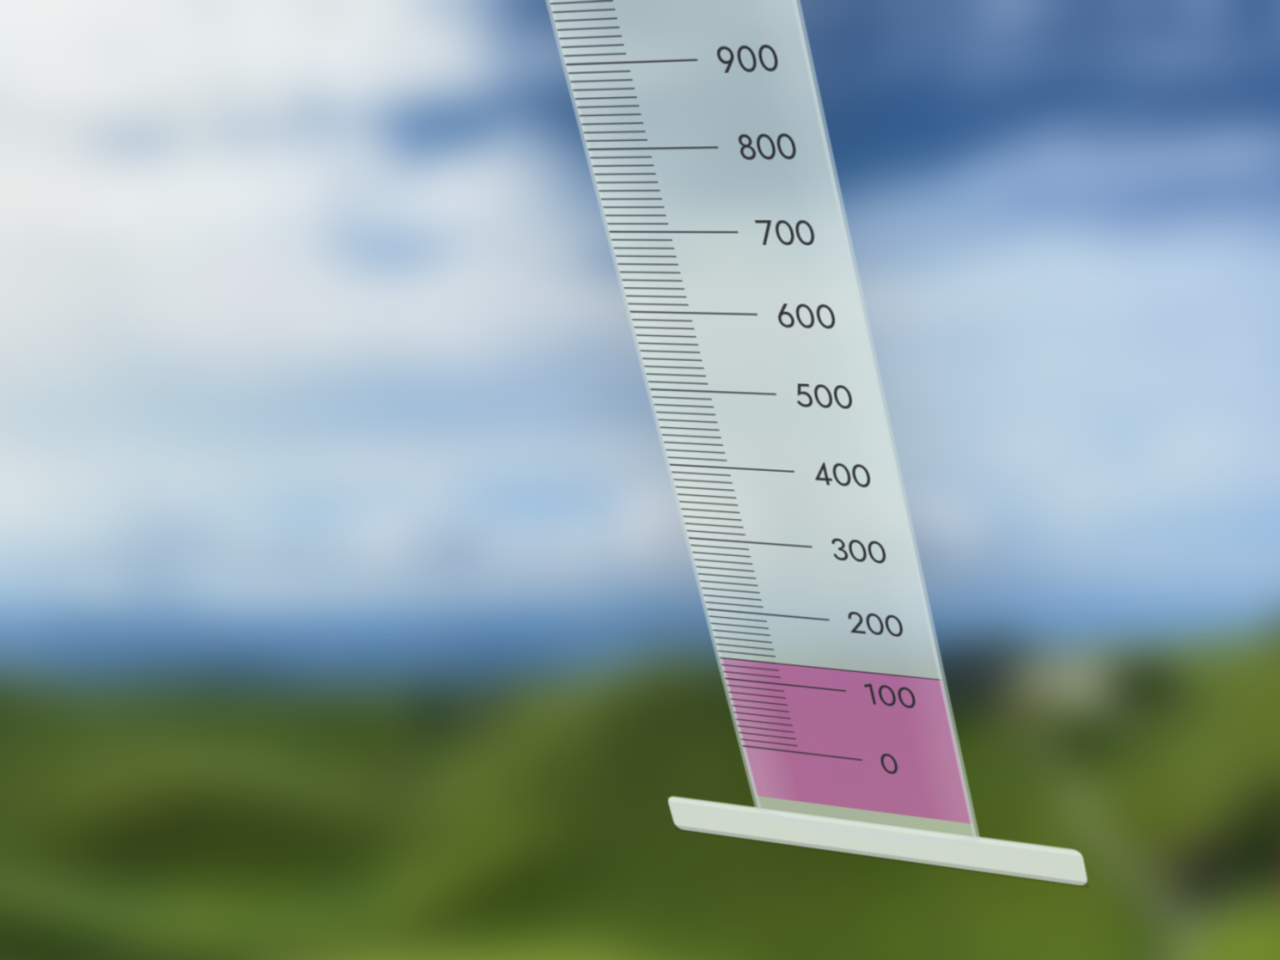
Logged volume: 130 mL
